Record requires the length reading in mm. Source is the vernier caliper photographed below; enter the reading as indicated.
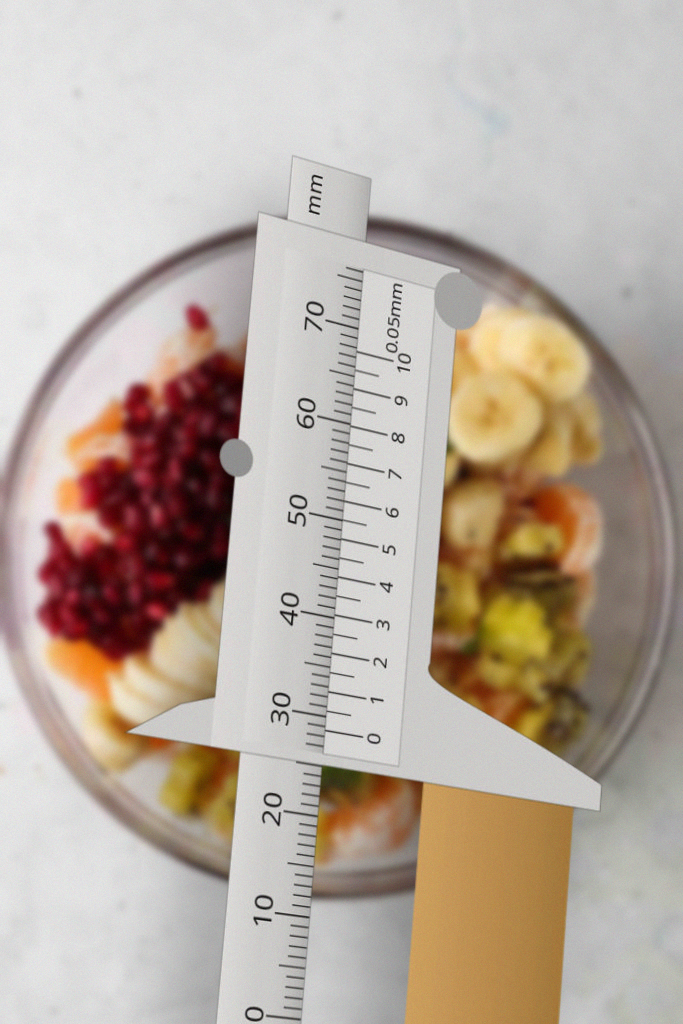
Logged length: 28.6 mm
